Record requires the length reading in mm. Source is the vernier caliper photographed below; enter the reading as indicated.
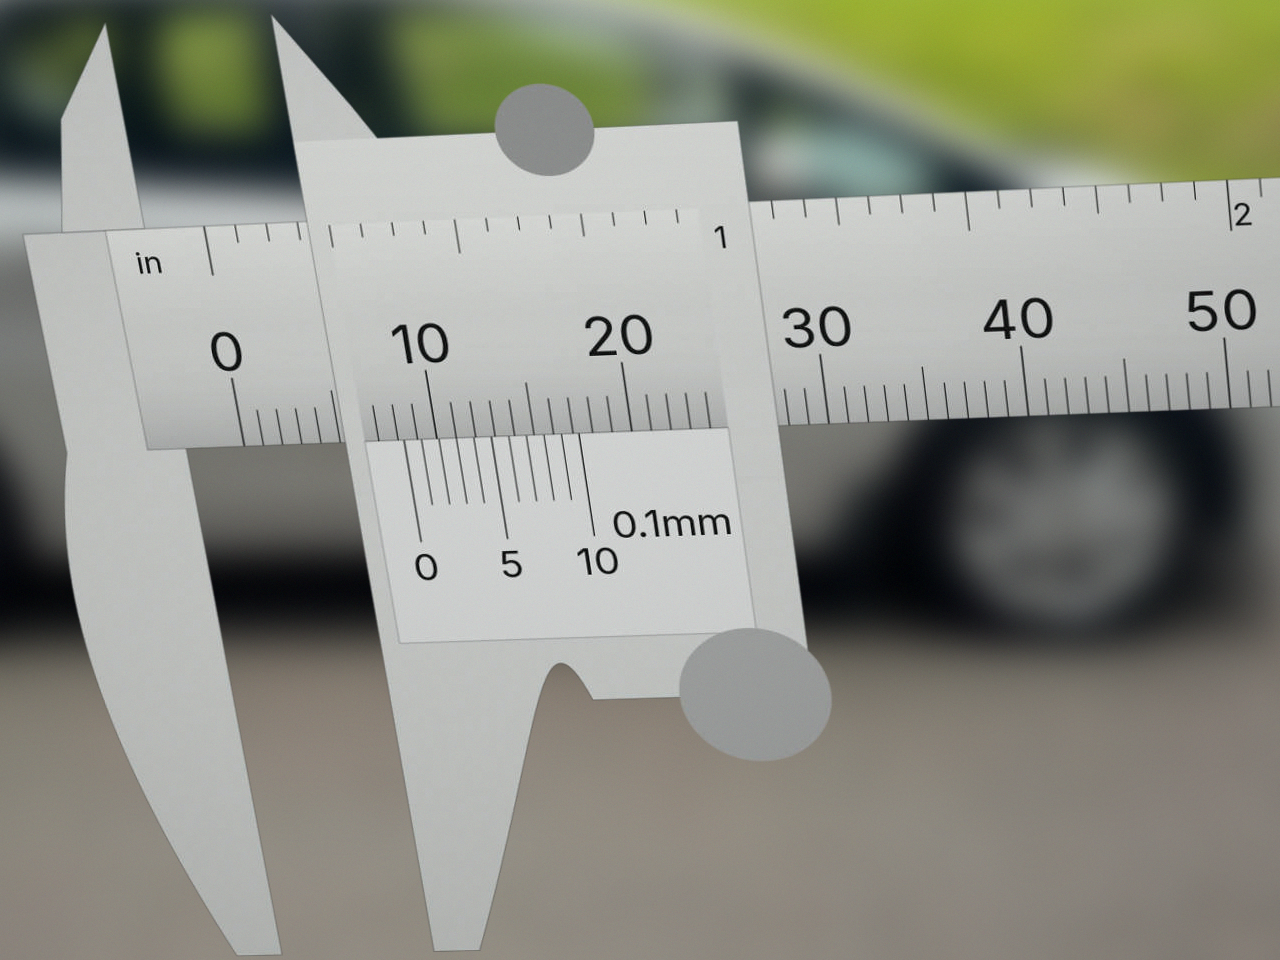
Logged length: 8.3 mm
